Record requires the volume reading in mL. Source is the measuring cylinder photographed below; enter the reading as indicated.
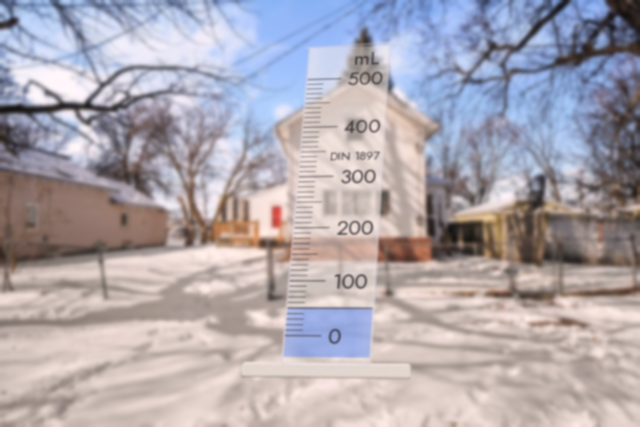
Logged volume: 50 mL
